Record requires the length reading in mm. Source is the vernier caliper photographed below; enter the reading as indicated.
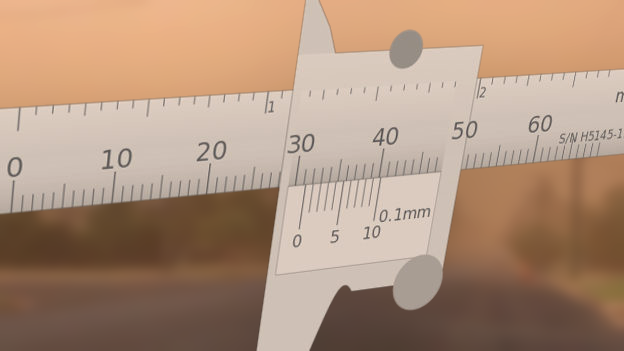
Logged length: 31.2 mm
